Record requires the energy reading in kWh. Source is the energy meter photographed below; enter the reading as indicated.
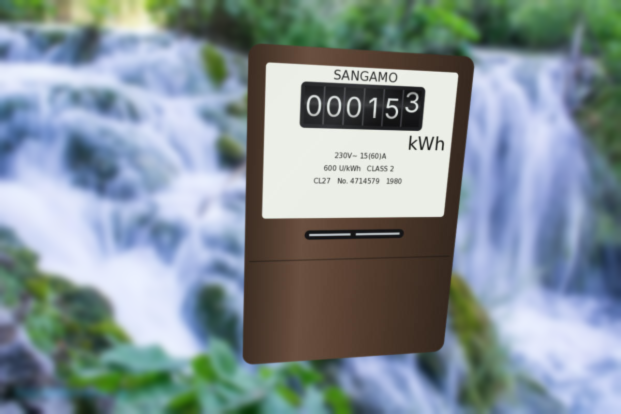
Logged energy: 153 kWh
